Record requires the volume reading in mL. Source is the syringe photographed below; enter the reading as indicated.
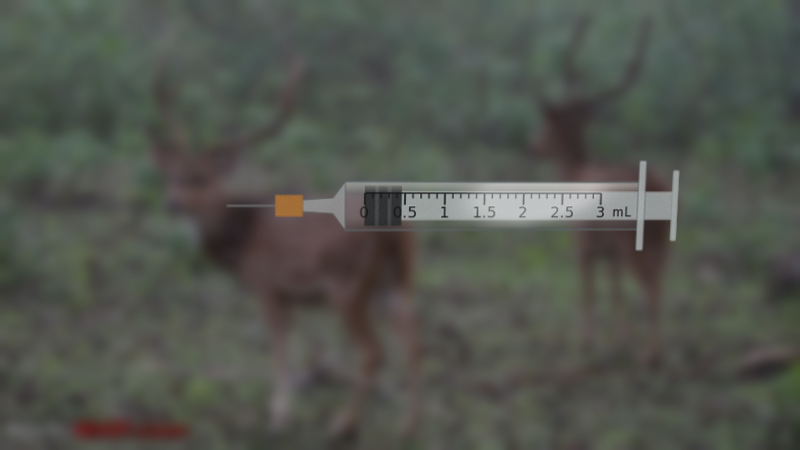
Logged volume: 0 mL
